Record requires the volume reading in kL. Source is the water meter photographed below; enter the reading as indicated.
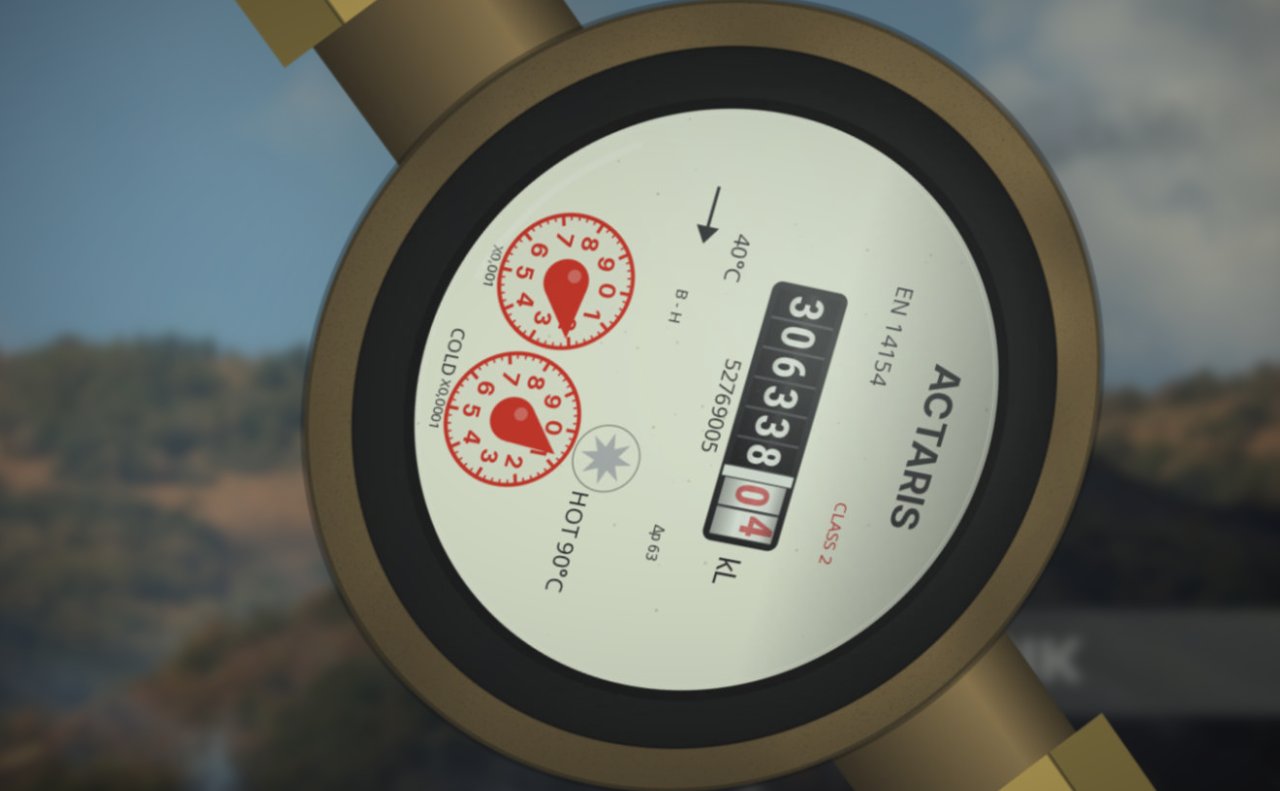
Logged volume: 306338.0420 kL
